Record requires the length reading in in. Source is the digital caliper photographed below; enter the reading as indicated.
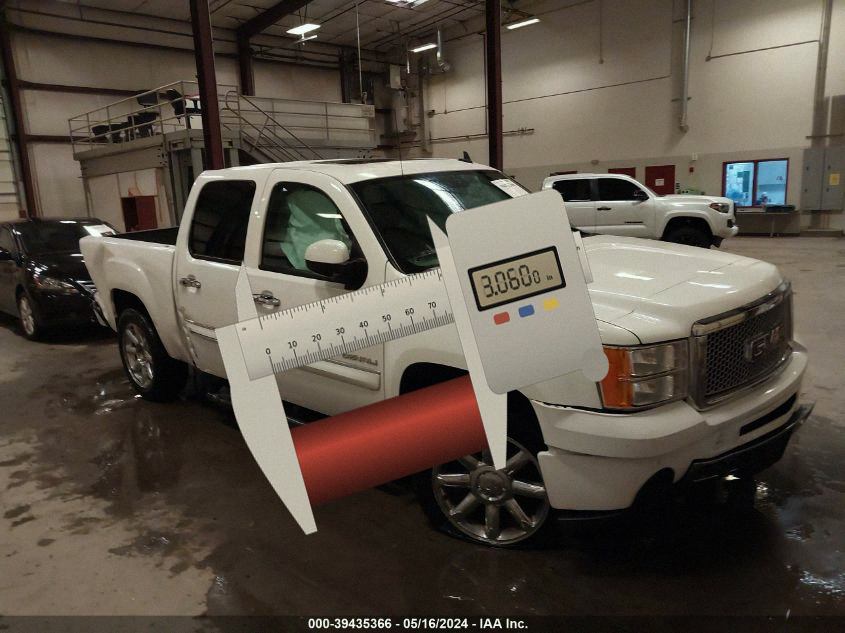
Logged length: 3.0600 in
